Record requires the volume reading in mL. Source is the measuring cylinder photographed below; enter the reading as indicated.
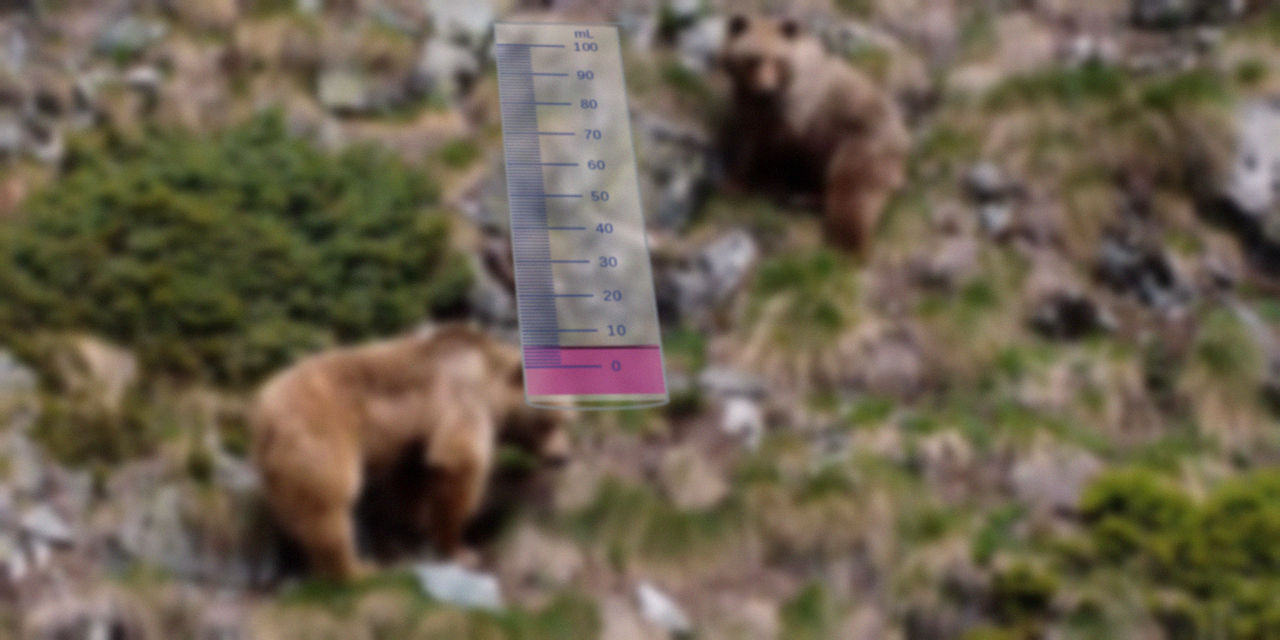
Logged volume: 5 mL
